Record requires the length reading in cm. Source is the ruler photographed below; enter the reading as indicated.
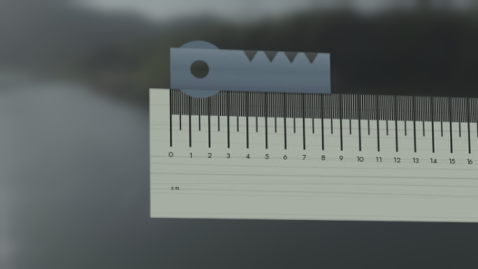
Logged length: 8.5 cm
